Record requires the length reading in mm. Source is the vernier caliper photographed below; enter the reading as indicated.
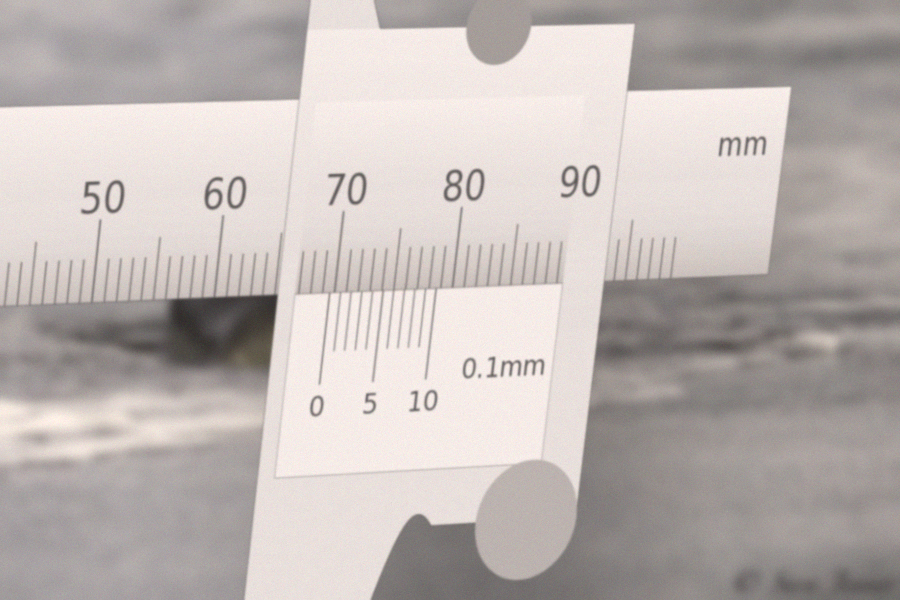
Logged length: 69.6 mm
